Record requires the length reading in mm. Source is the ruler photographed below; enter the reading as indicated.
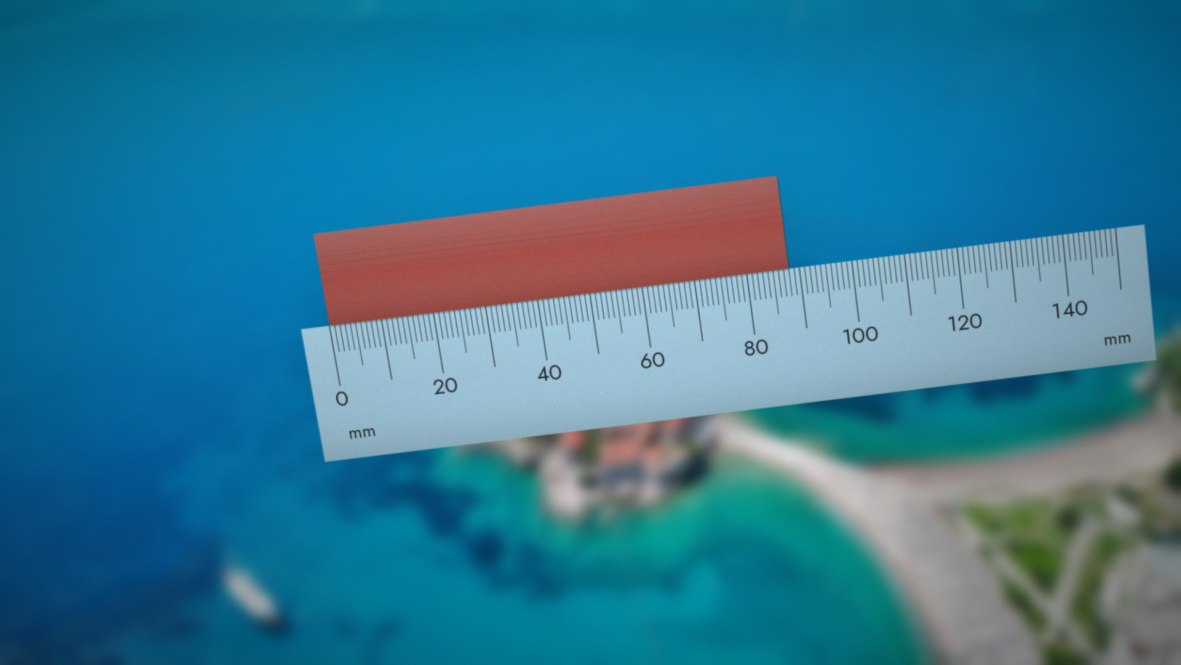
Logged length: 88 mm
